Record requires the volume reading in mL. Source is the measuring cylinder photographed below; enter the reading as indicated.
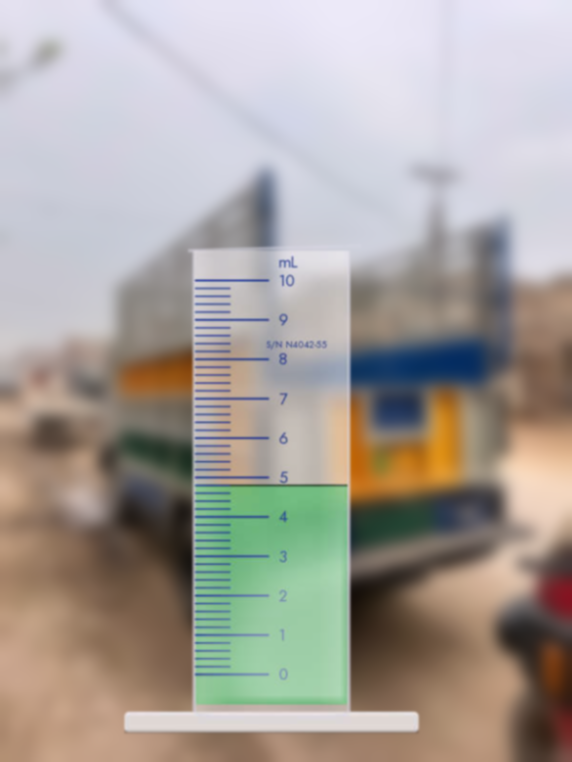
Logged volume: 4.8 mL
